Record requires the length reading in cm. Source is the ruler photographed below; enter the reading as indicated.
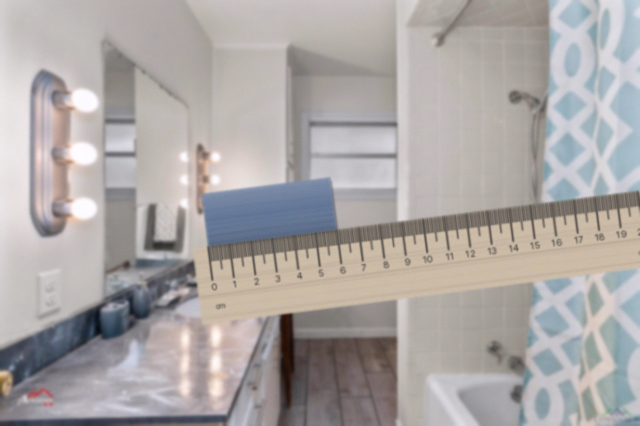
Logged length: 6 cm
